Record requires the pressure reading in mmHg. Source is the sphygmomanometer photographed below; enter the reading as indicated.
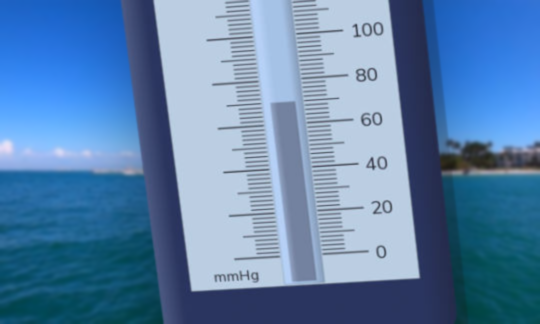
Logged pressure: 70 mmHg
